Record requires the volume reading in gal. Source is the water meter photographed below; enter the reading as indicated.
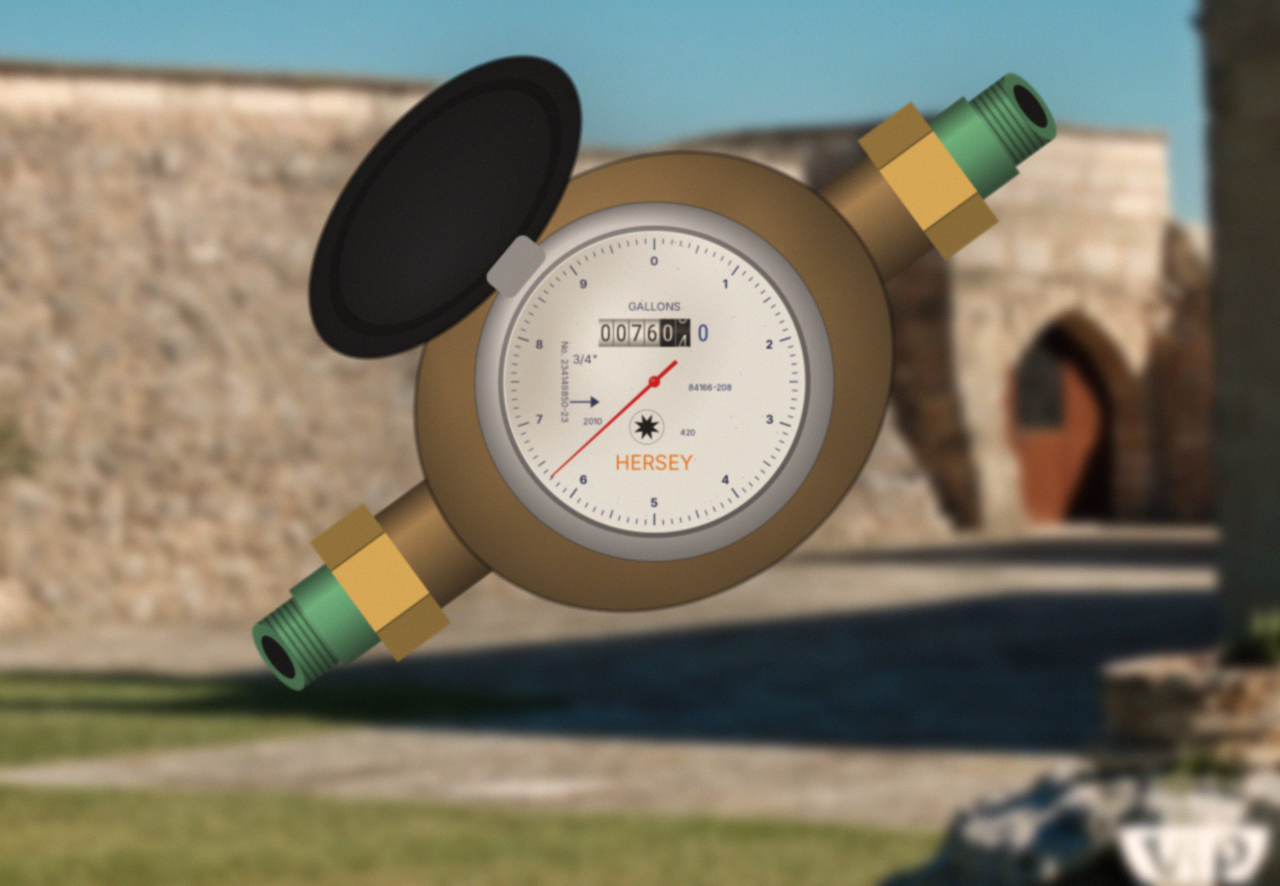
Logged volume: 76036.3 gal
